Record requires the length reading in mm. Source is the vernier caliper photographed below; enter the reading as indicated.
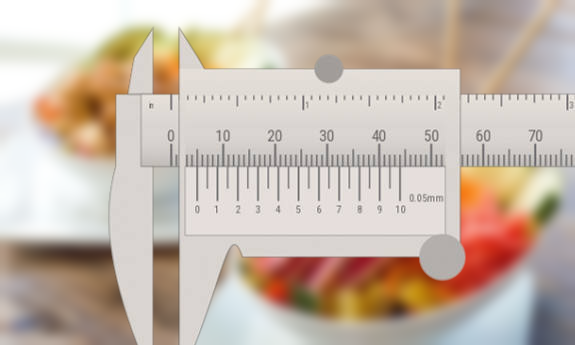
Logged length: 5.0 mm
